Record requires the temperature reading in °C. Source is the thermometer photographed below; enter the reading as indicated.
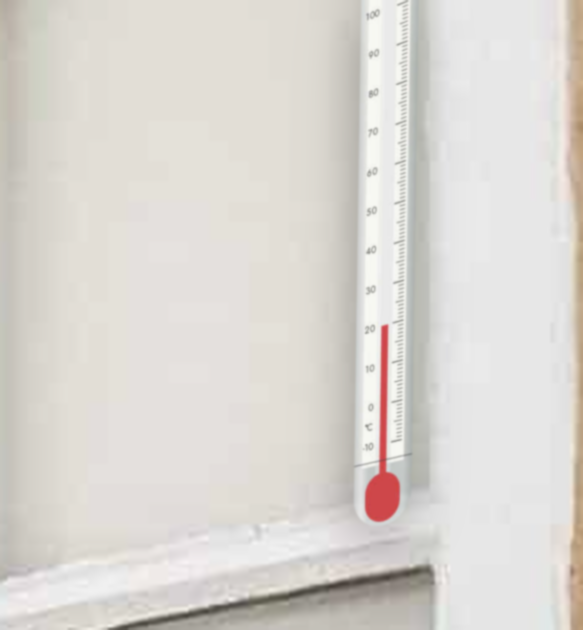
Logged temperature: 20 °C
